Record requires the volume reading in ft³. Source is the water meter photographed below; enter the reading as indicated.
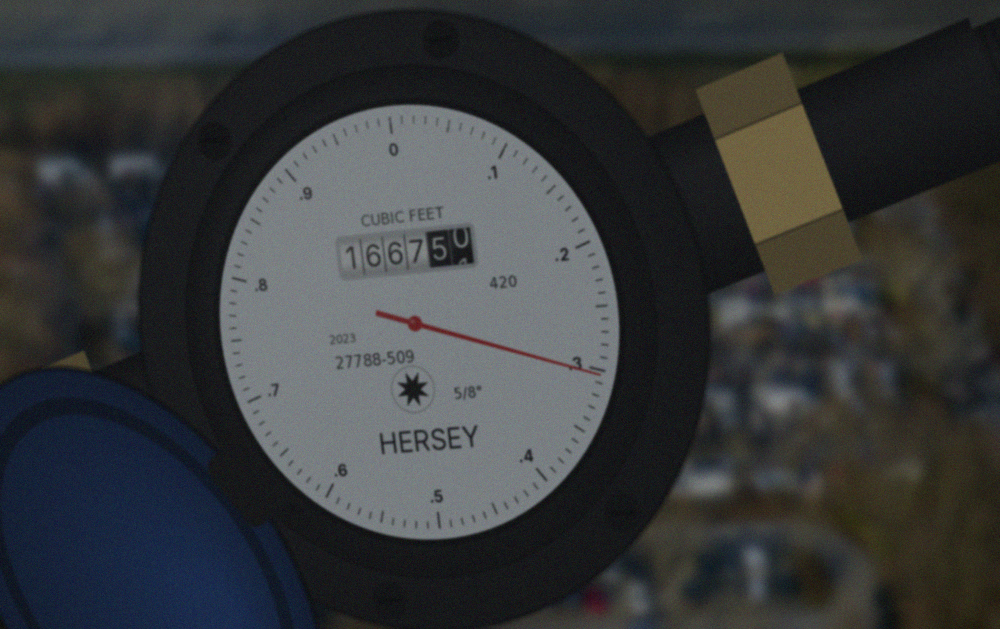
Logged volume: 166750.30 ft³
